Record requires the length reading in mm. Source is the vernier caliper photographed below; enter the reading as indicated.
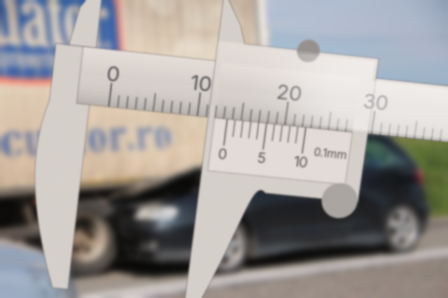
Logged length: 13.4 mm
